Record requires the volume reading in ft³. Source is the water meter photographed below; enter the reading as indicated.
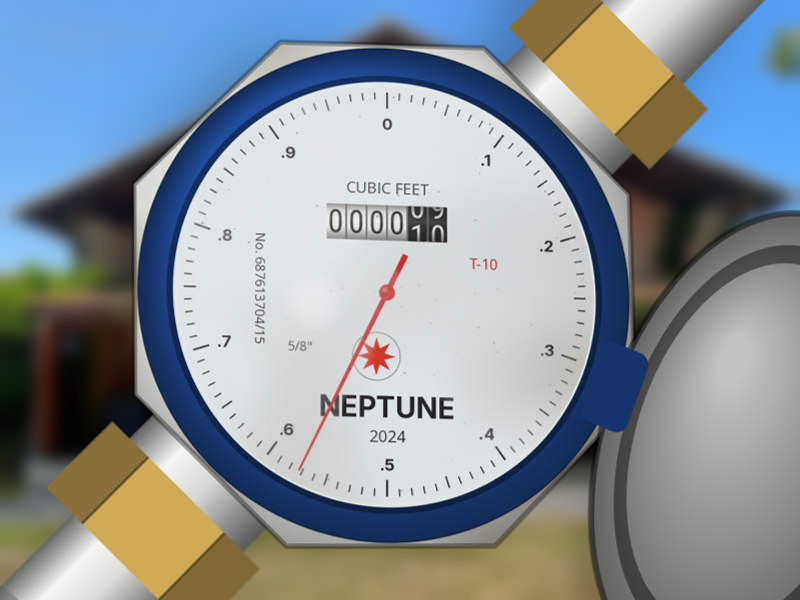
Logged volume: 9.57 ft³
